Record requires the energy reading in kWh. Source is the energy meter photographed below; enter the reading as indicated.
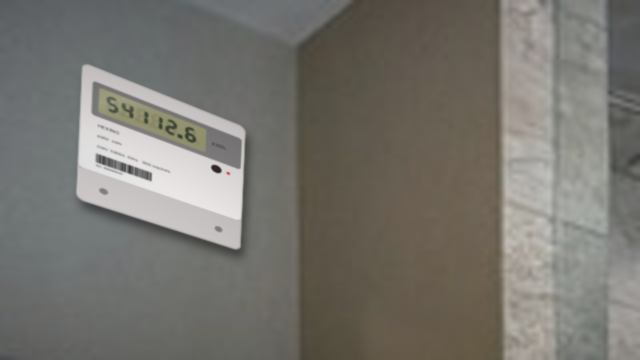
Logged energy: 54112.6 kWh
